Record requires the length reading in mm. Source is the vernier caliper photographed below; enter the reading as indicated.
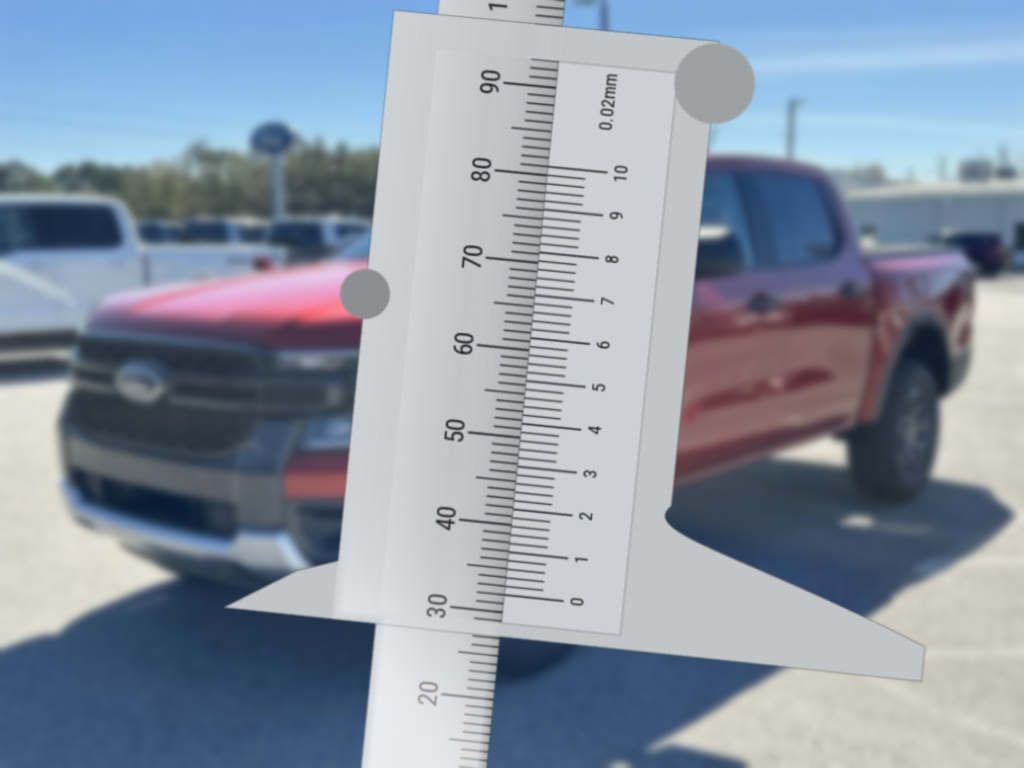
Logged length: 32.0 mm
